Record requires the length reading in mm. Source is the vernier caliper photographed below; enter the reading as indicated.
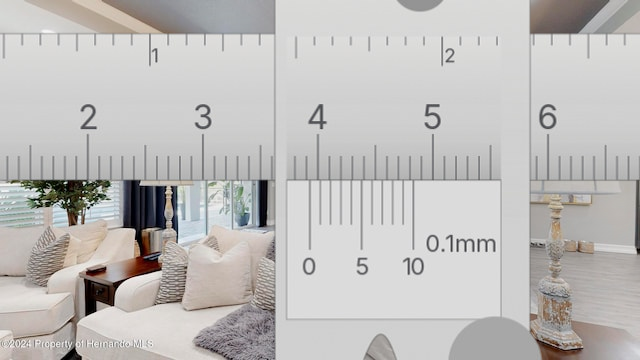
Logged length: 39.3 mm
